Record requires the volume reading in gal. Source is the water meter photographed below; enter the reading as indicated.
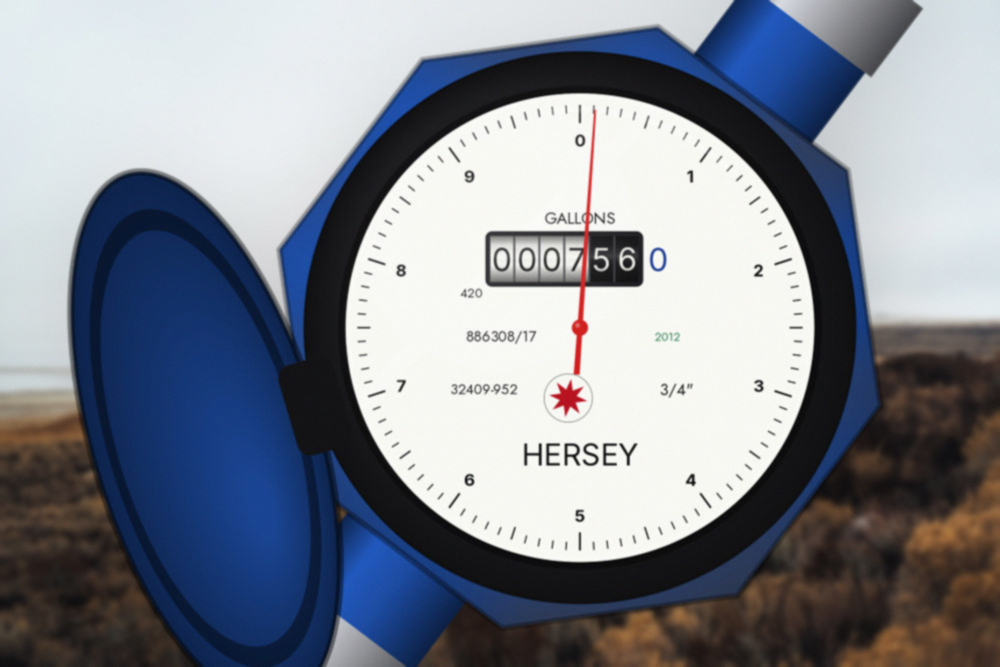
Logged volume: 7560.1 gal
